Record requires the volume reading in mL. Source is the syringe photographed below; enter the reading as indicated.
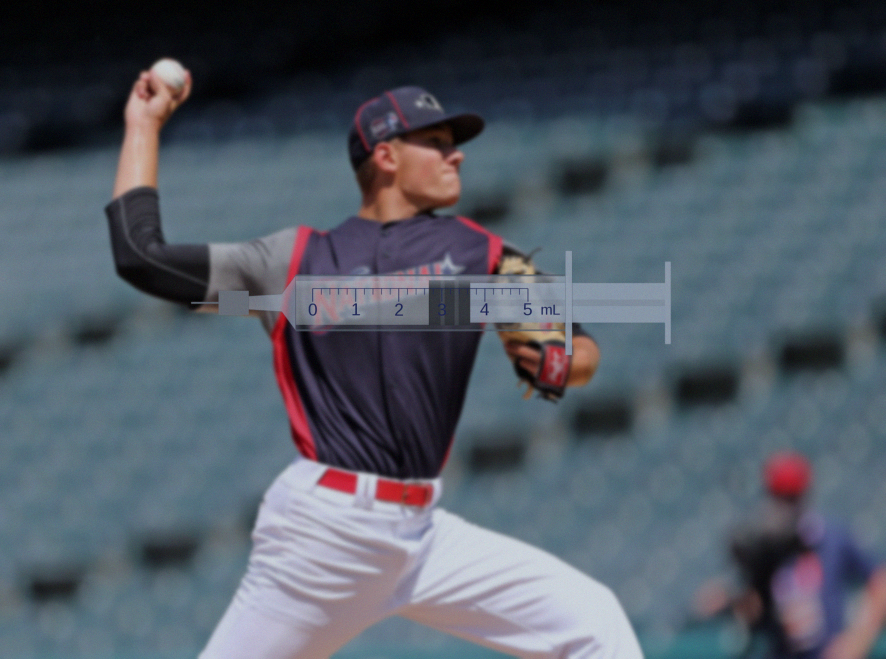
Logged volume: 2.7 mL
